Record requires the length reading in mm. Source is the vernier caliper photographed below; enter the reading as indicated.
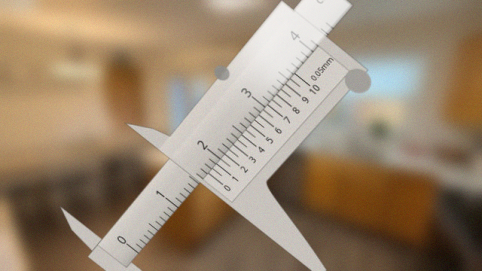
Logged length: 17.2 mm
